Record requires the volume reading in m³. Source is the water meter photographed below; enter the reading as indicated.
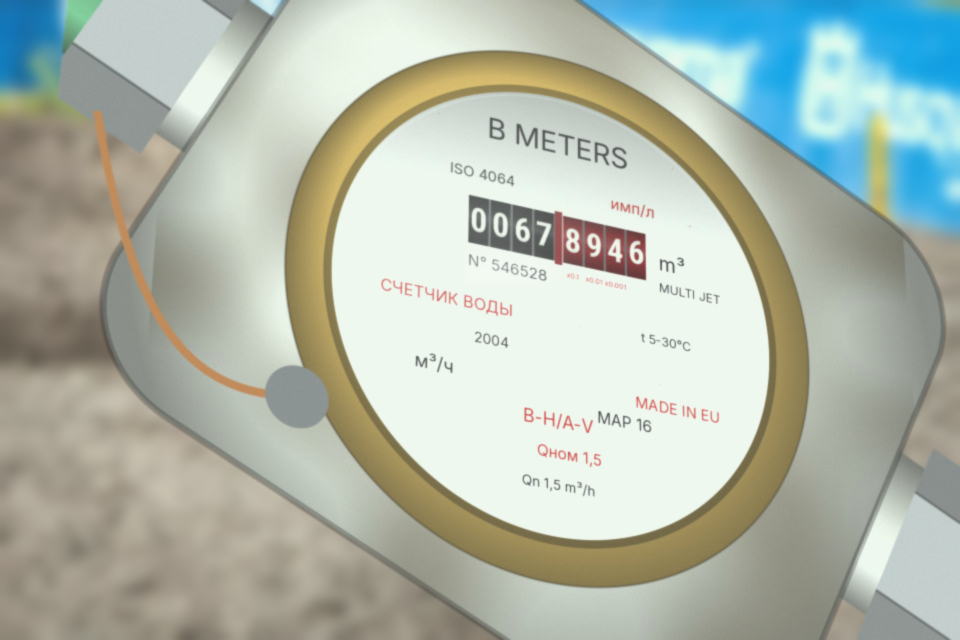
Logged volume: 67.8946 m³
